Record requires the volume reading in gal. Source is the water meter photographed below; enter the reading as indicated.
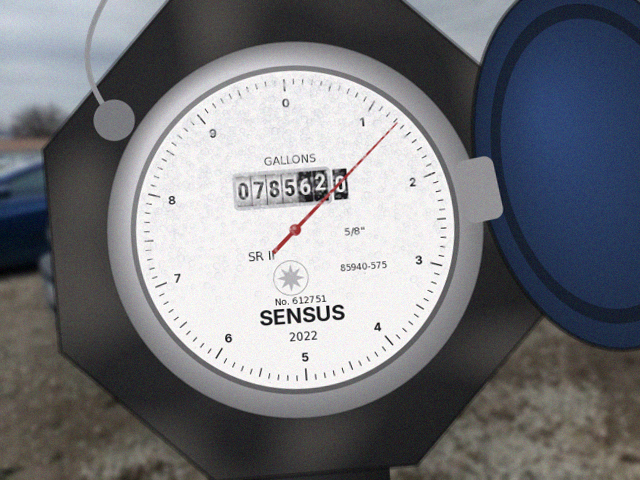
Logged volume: 785621.3 gal
